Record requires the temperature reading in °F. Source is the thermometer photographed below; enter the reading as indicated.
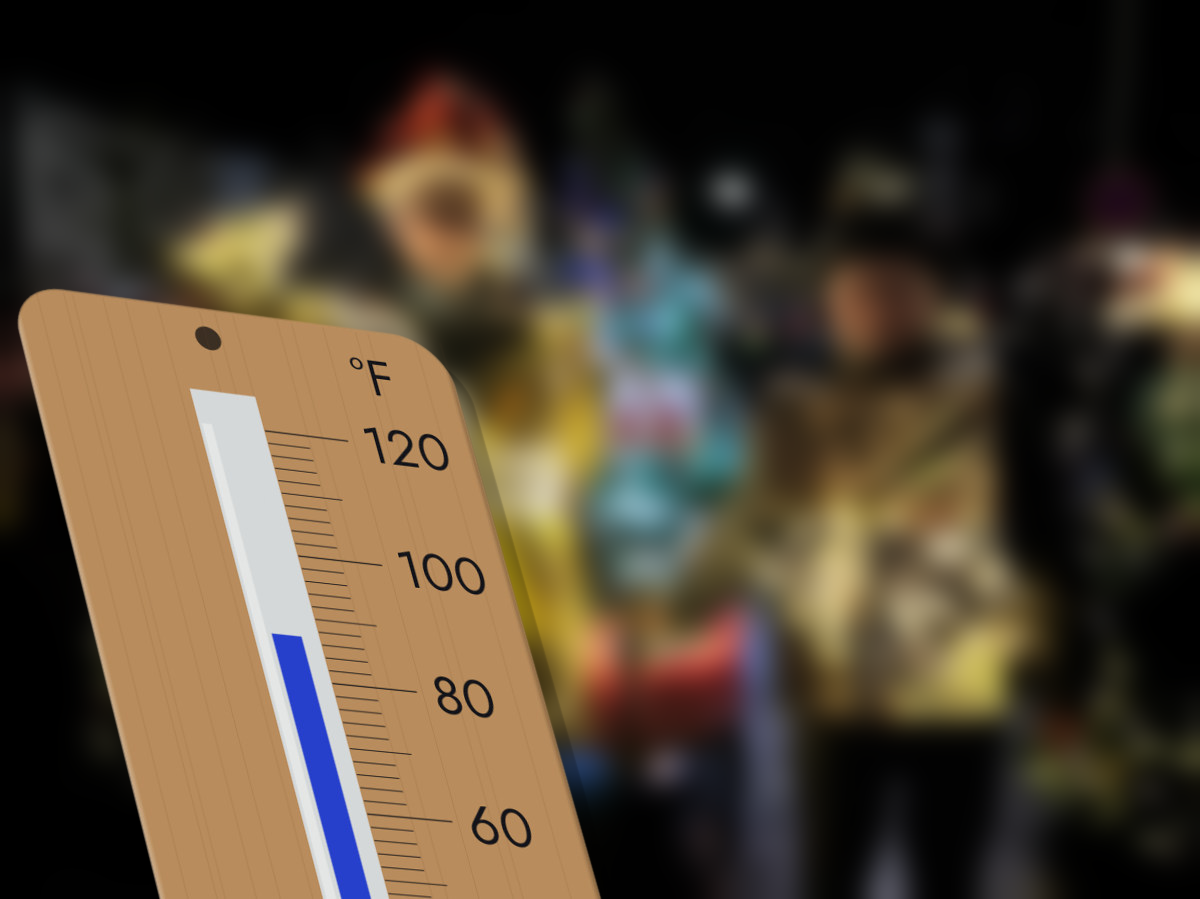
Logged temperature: 87 °F
